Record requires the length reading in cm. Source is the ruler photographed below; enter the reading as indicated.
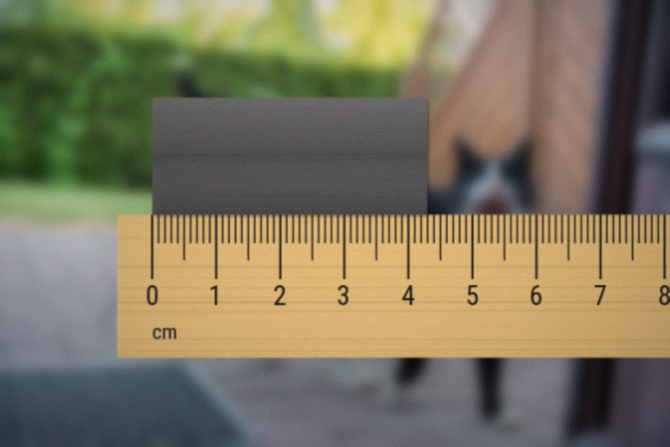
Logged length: 4.3 cm
